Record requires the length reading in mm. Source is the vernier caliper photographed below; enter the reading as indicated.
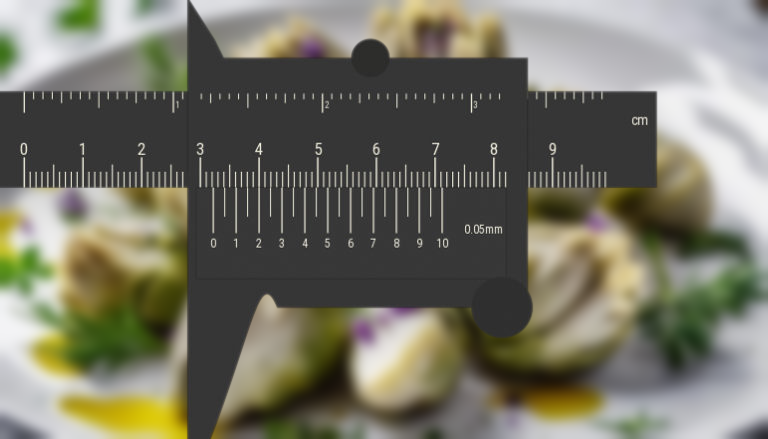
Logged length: 32.2 mm
